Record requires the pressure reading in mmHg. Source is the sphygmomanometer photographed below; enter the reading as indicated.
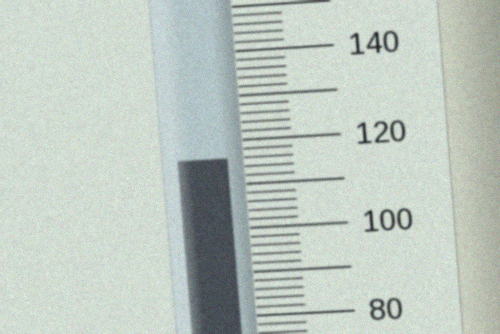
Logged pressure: 116 mmHg
